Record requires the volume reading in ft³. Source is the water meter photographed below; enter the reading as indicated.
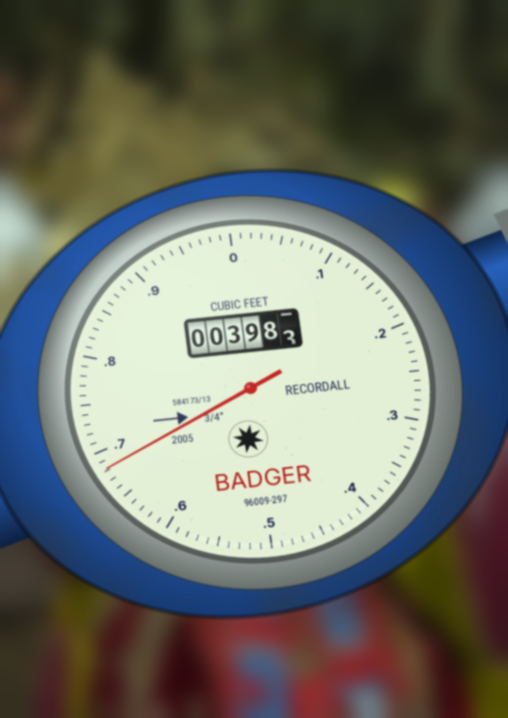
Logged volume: 3982.68 ft³
